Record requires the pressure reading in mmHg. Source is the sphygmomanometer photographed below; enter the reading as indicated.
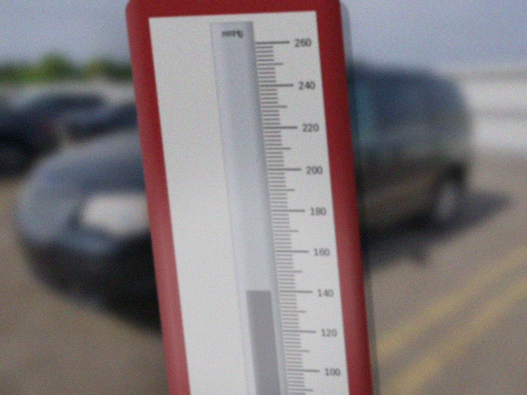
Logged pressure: 140 mmHg
